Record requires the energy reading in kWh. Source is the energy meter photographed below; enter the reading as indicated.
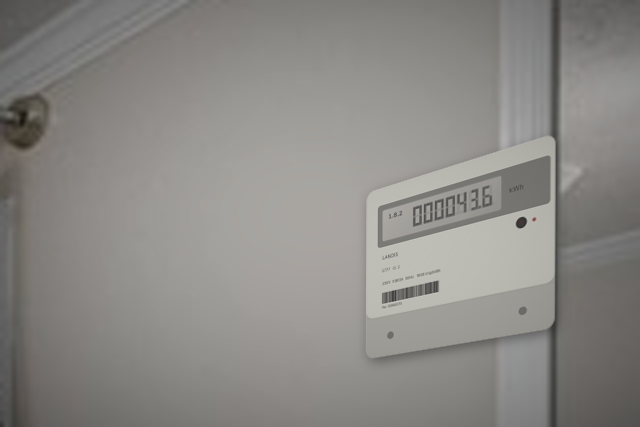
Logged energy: 43.6 kWh
